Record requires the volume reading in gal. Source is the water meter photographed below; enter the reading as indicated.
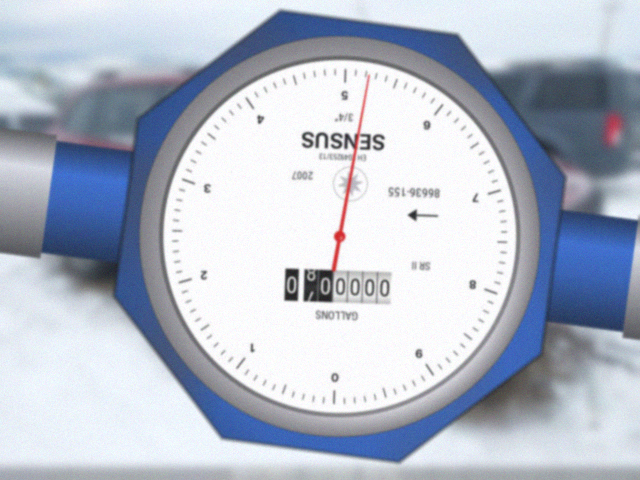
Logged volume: 75.2 gal
